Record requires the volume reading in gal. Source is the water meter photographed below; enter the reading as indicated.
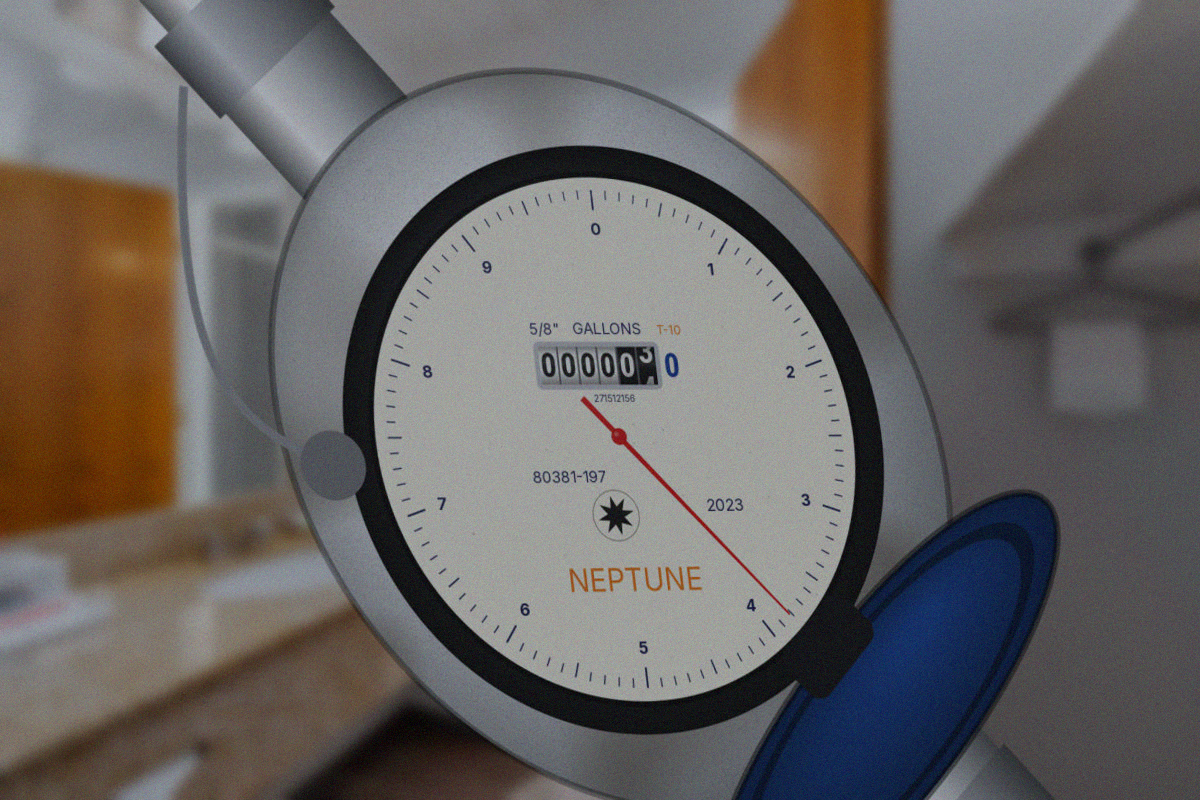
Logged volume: 33.8 gal
